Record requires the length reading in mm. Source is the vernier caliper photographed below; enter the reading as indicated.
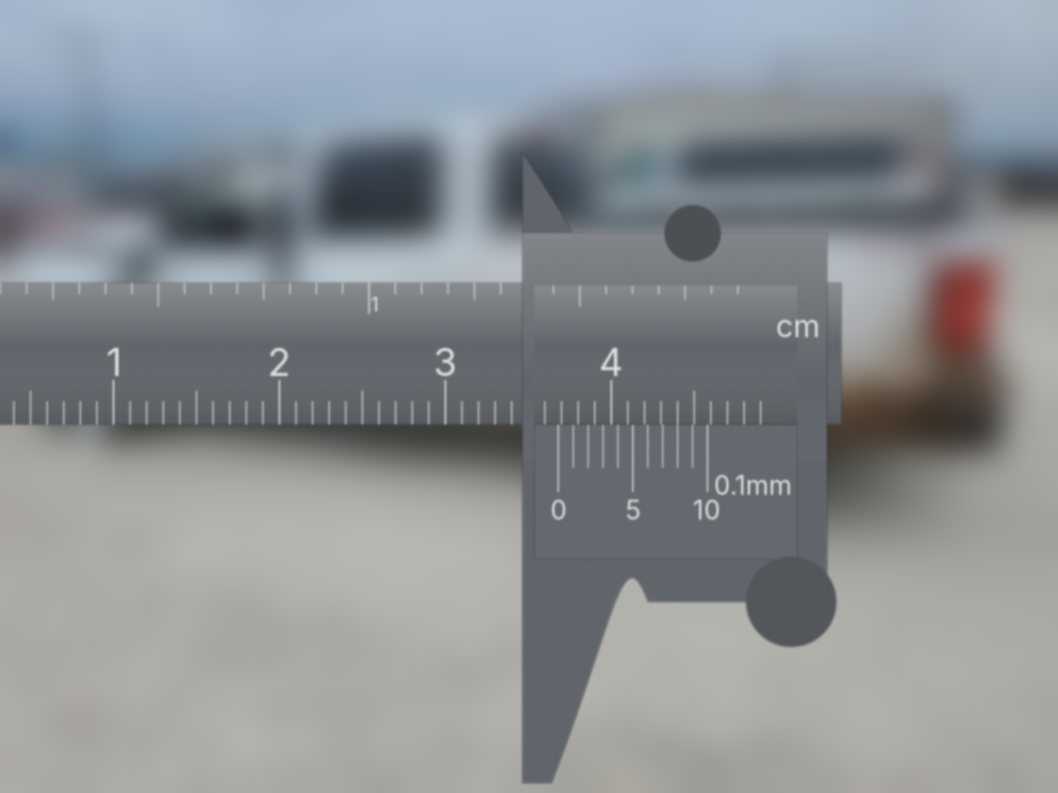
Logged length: 36.8 mm
